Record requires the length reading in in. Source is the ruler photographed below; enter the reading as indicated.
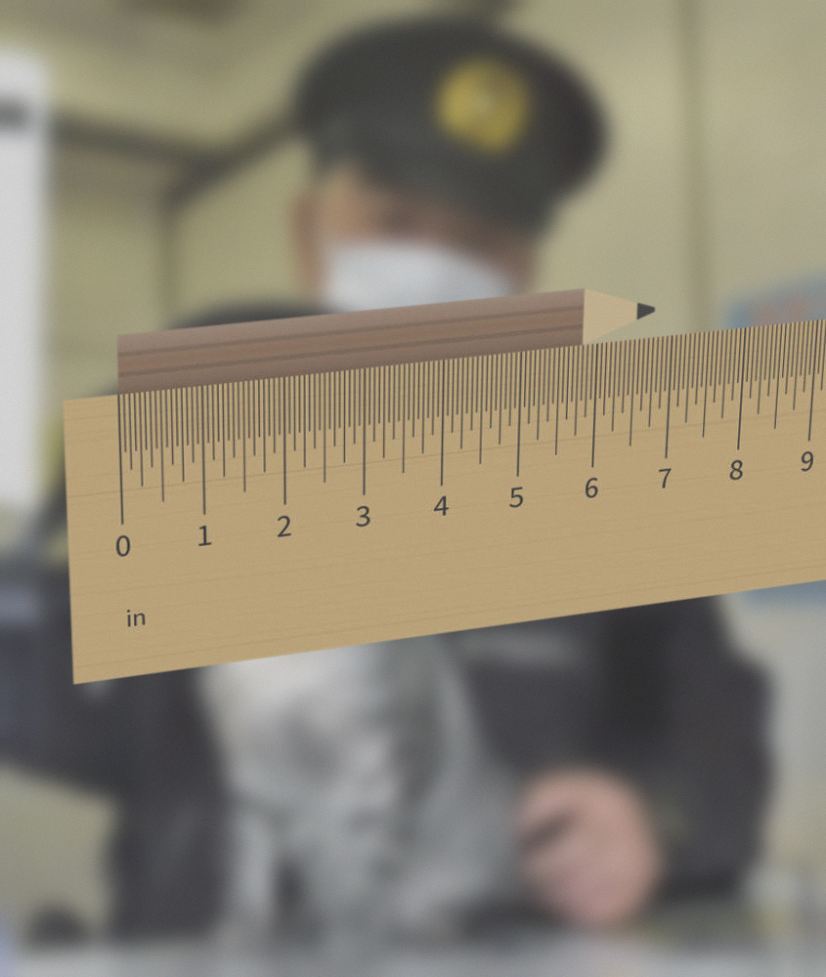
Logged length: 6.75 in
